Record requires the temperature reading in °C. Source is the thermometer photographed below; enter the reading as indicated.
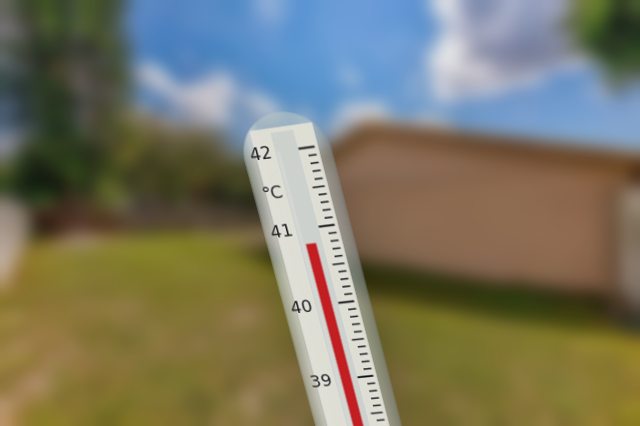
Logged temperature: 40.8 °C
